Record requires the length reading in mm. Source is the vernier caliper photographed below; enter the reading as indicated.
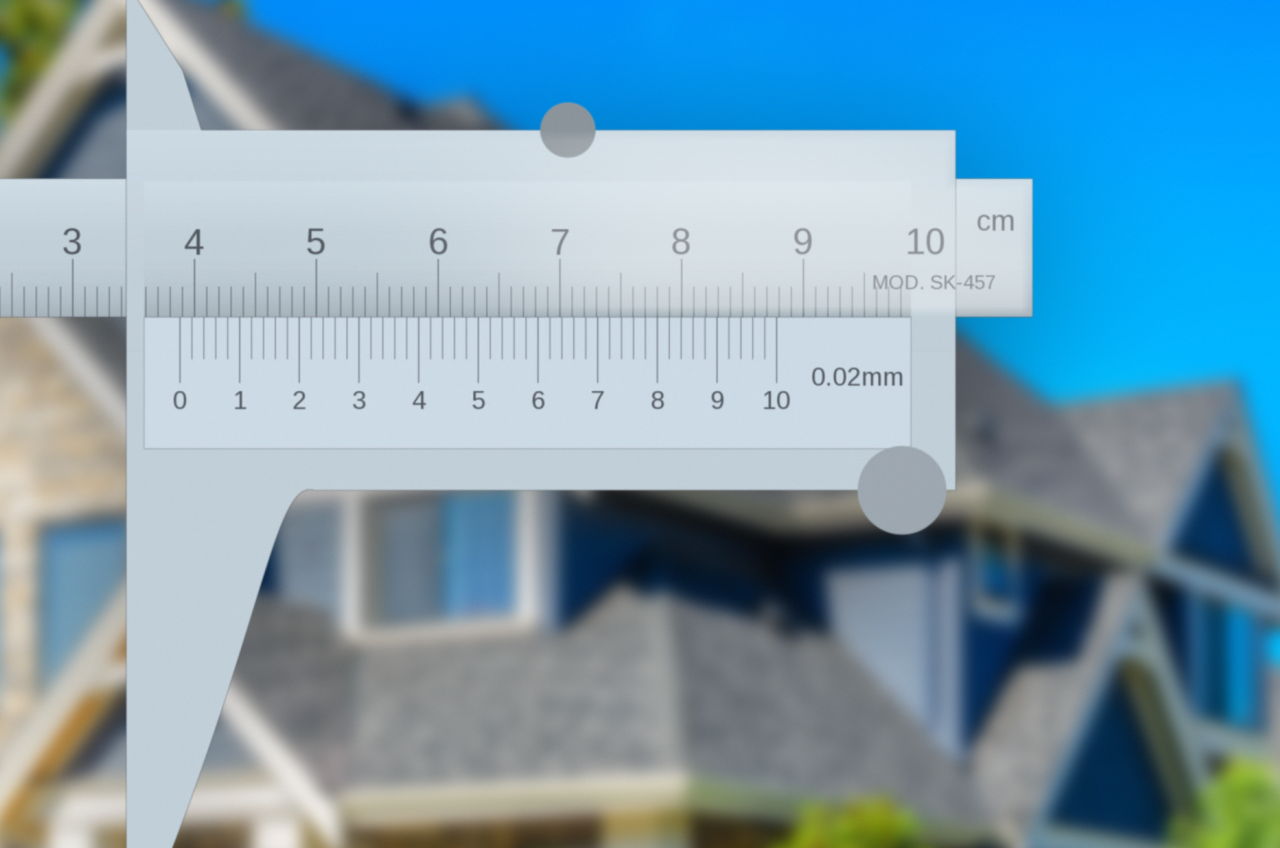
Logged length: 38.8 mm
